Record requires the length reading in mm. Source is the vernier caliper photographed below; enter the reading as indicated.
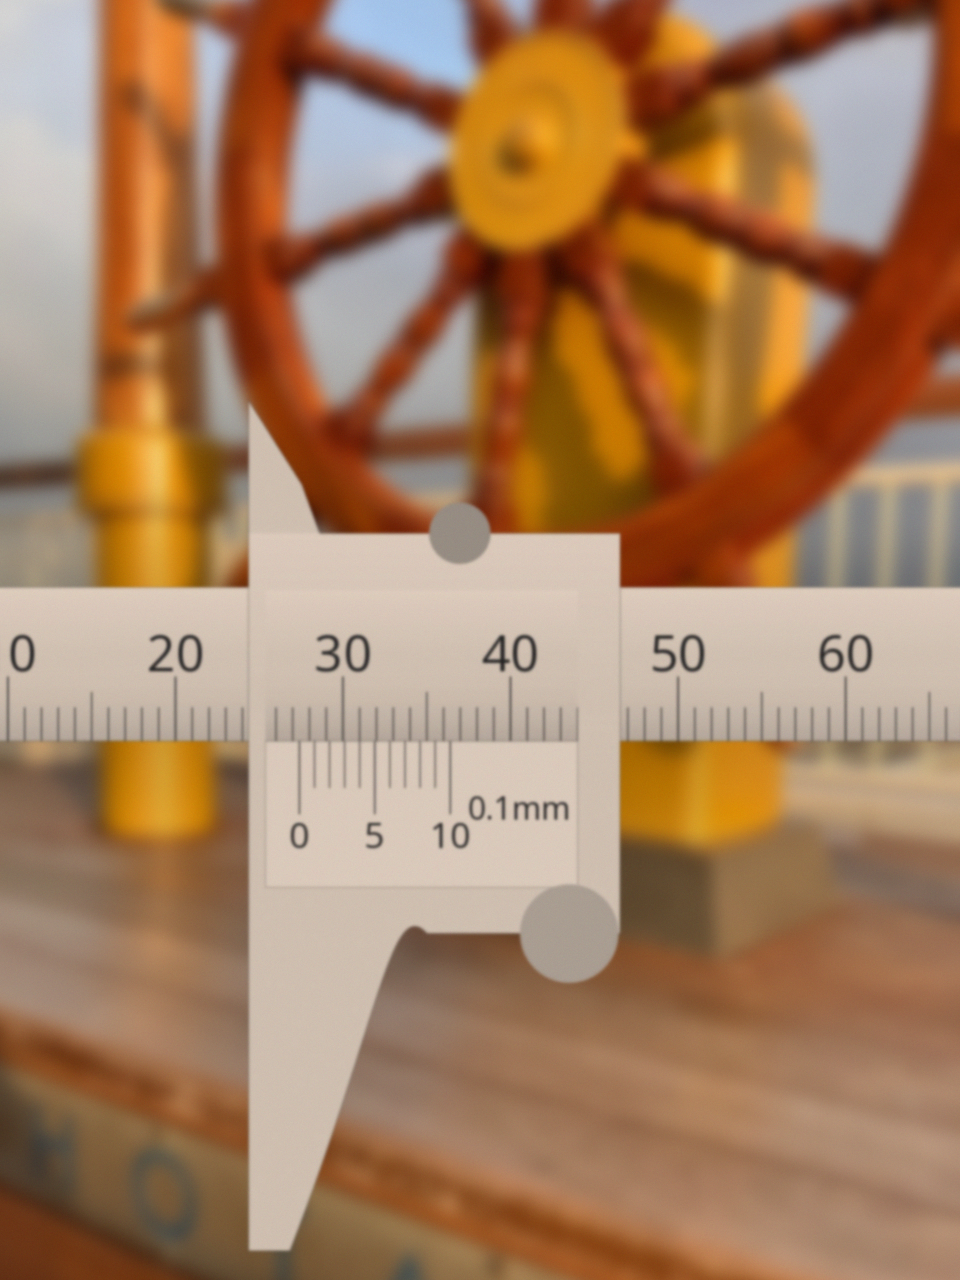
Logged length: 27.4 mm
